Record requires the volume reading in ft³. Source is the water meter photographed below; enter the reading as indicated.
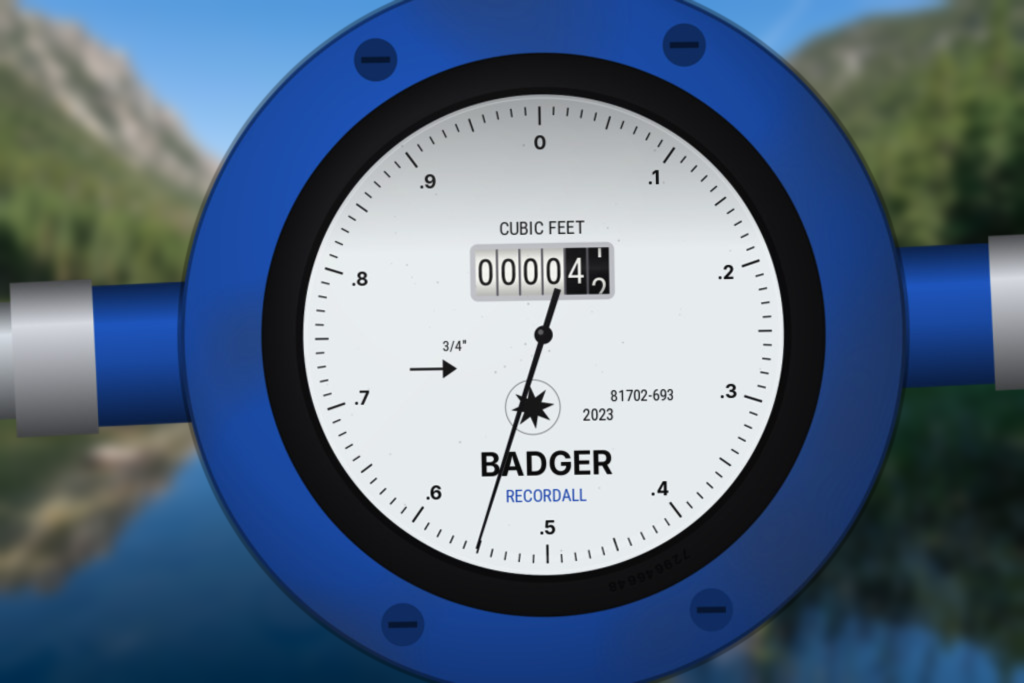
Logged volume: 41.55 ft³
